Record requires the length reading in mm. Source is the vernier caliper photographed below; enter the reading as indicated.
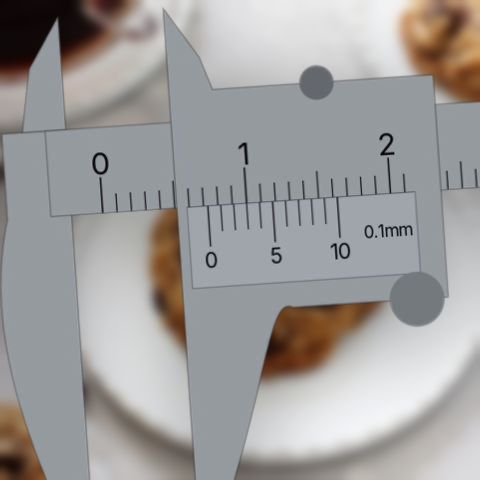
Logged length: 7.3 mm
